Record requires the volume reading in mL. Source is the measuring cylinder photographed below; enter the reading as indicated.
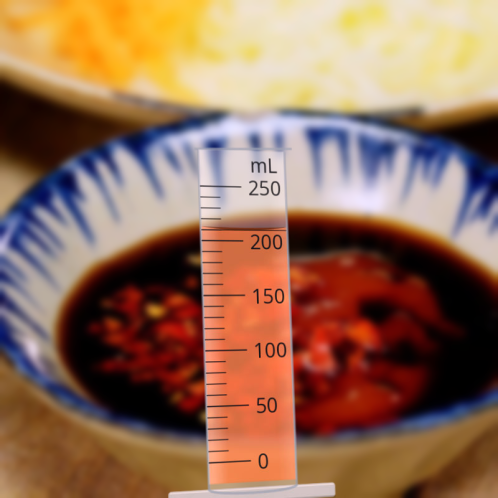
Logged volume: 210 mL
